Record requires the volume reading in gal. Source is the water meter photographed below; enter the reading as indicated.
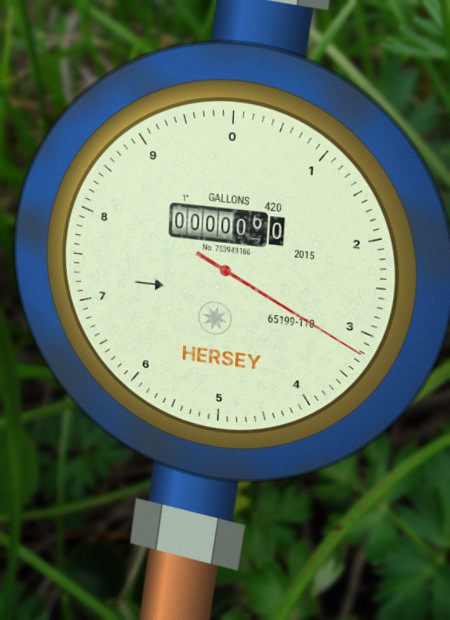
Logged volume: 63.2 gal
